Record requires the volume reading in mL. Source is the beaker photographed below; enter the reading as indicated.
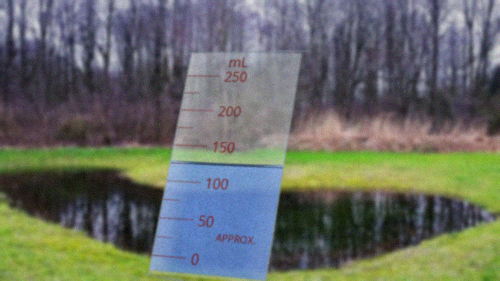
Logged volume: 125 mL
